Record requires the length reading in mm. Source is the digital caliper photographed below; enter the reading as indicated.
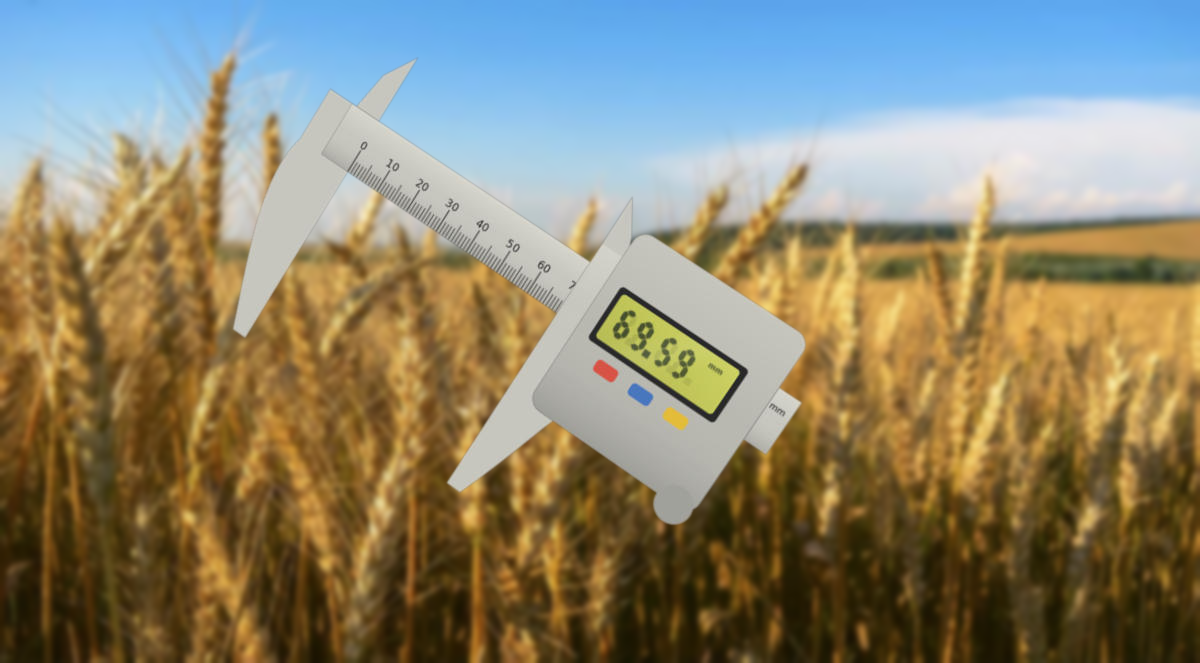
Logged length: 69.59 mm
